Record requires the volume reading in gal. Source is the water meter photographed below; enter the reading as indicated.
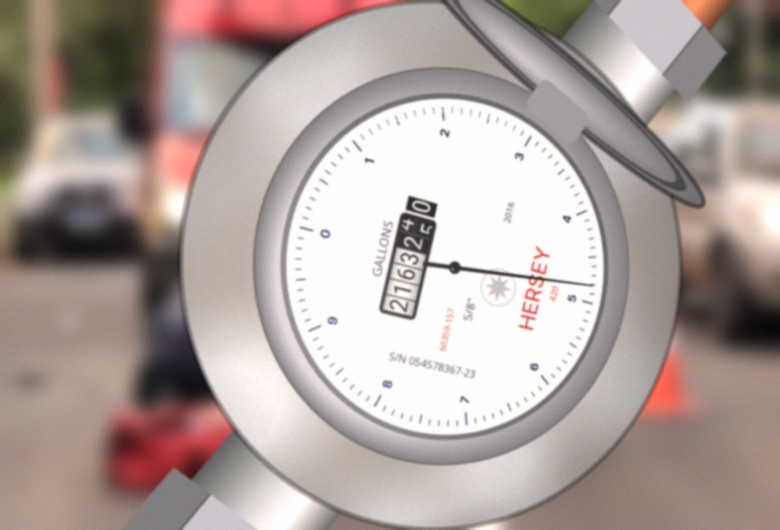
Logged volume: 2163244.8 gal
